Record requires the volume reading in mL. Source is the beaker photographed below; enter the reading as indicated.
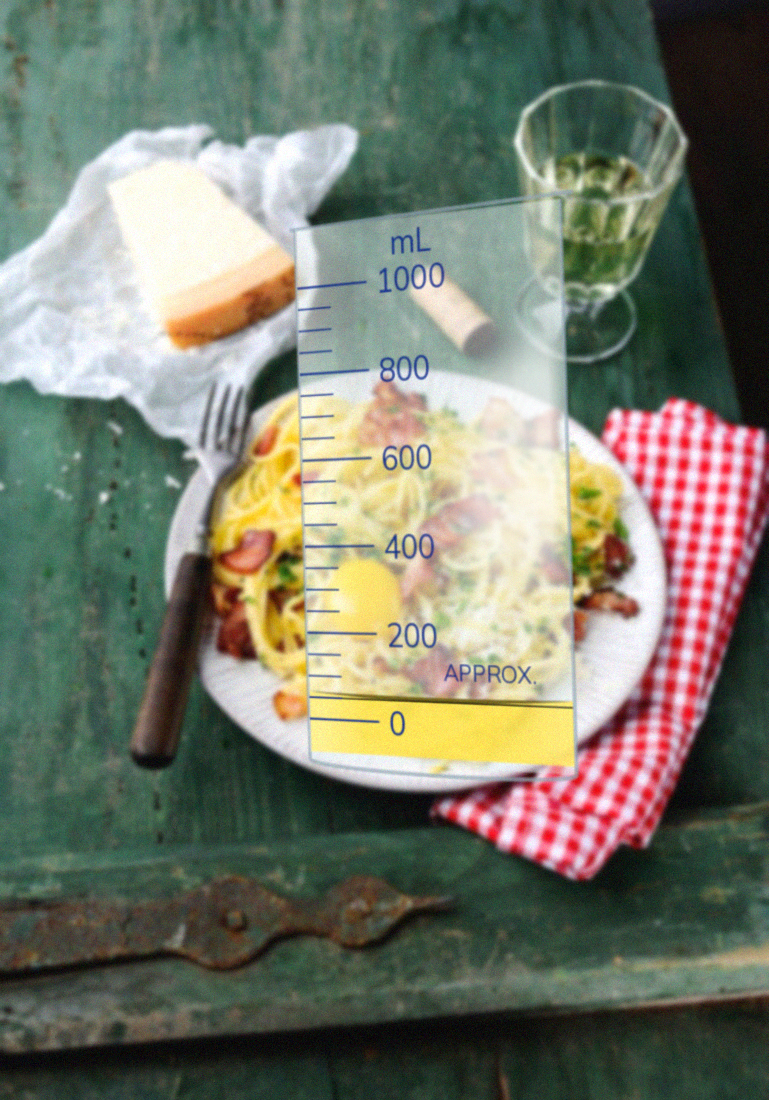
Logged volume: 50 mL
